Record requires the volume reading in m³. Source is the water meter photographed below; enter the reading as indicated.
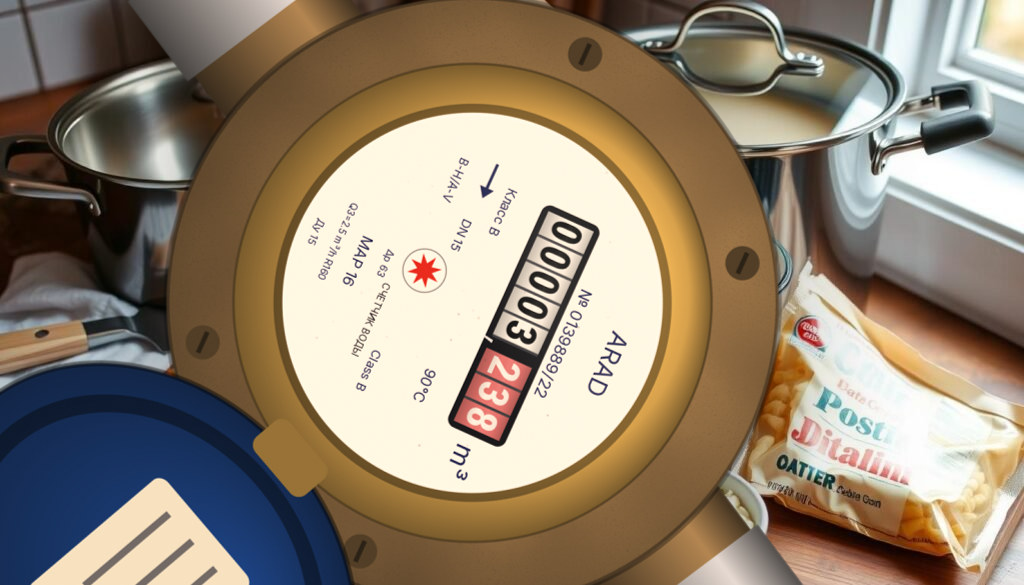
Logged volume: 3.238 m³
